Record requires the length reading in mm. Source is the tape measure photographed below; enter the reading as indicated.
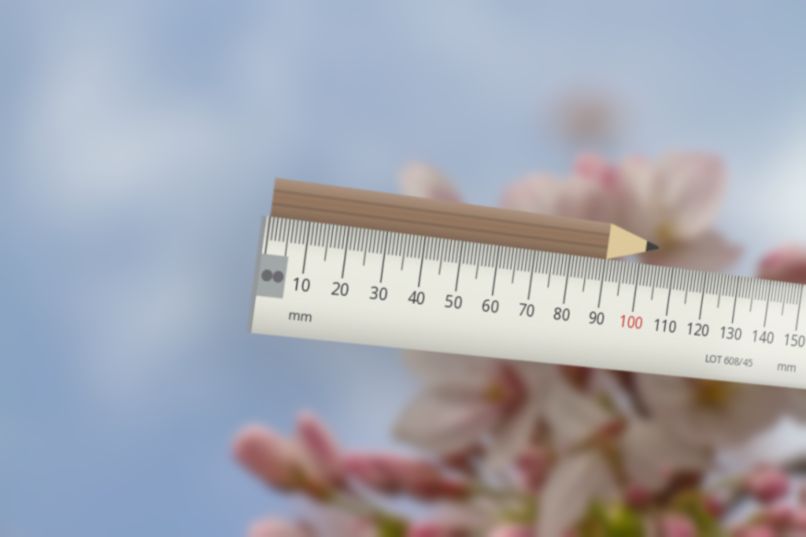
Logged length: 105 mm
